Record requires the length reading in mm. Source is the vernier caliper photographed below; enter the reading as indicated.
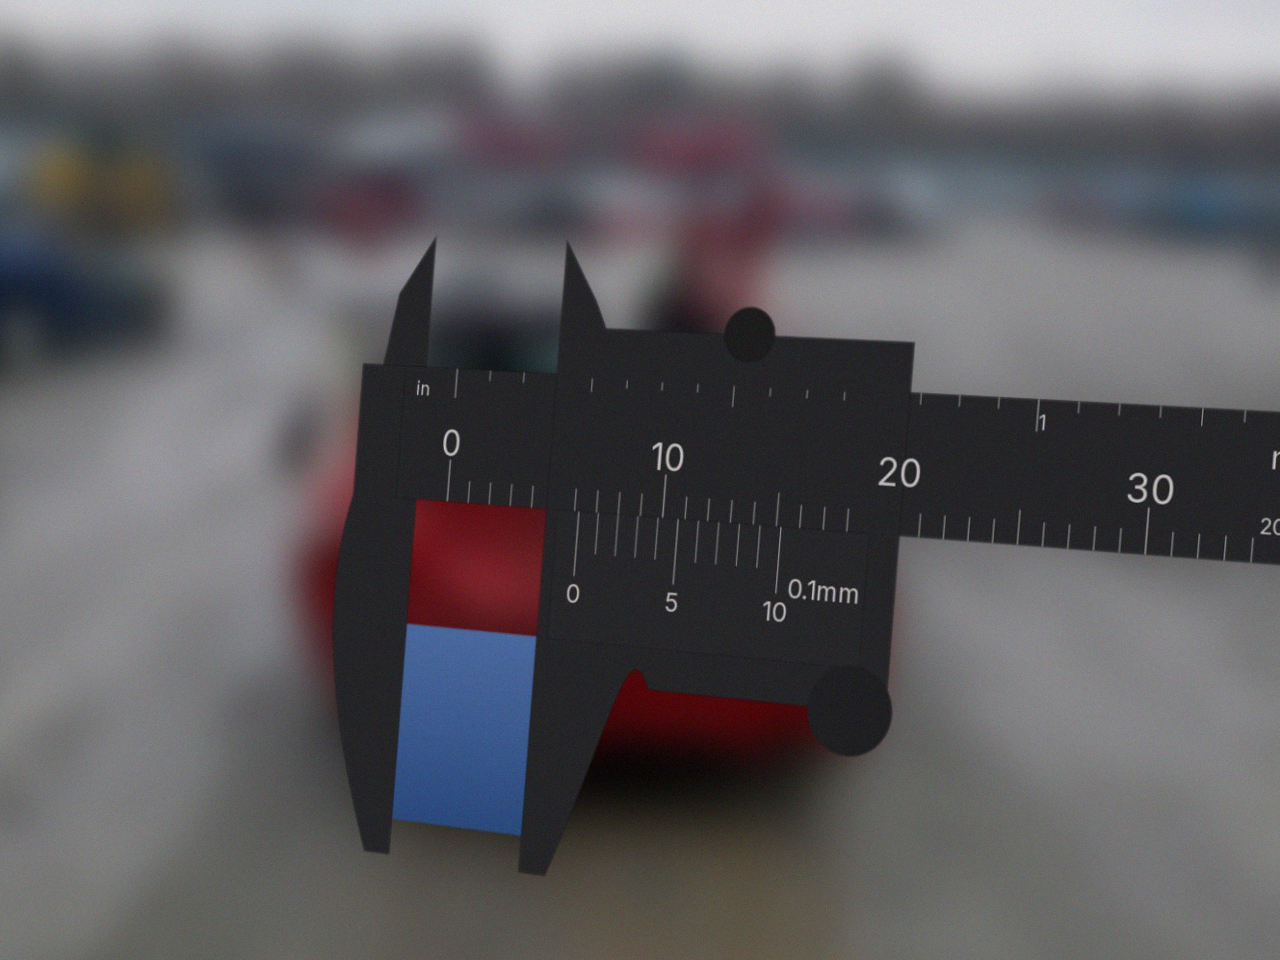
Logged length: 6.2 mm
